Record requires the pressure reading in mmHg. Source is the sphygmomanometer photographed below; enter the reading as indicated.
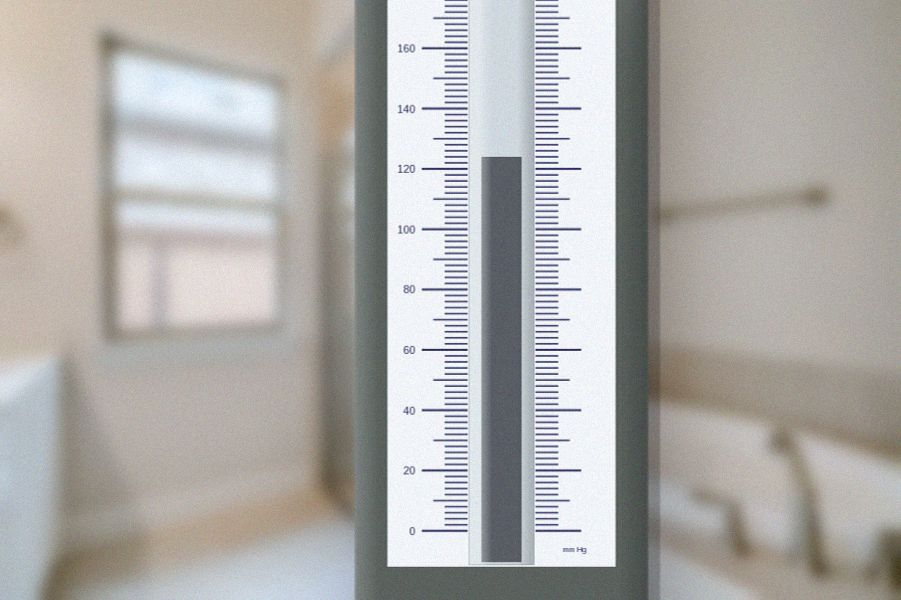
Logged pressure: 124 mmHg
